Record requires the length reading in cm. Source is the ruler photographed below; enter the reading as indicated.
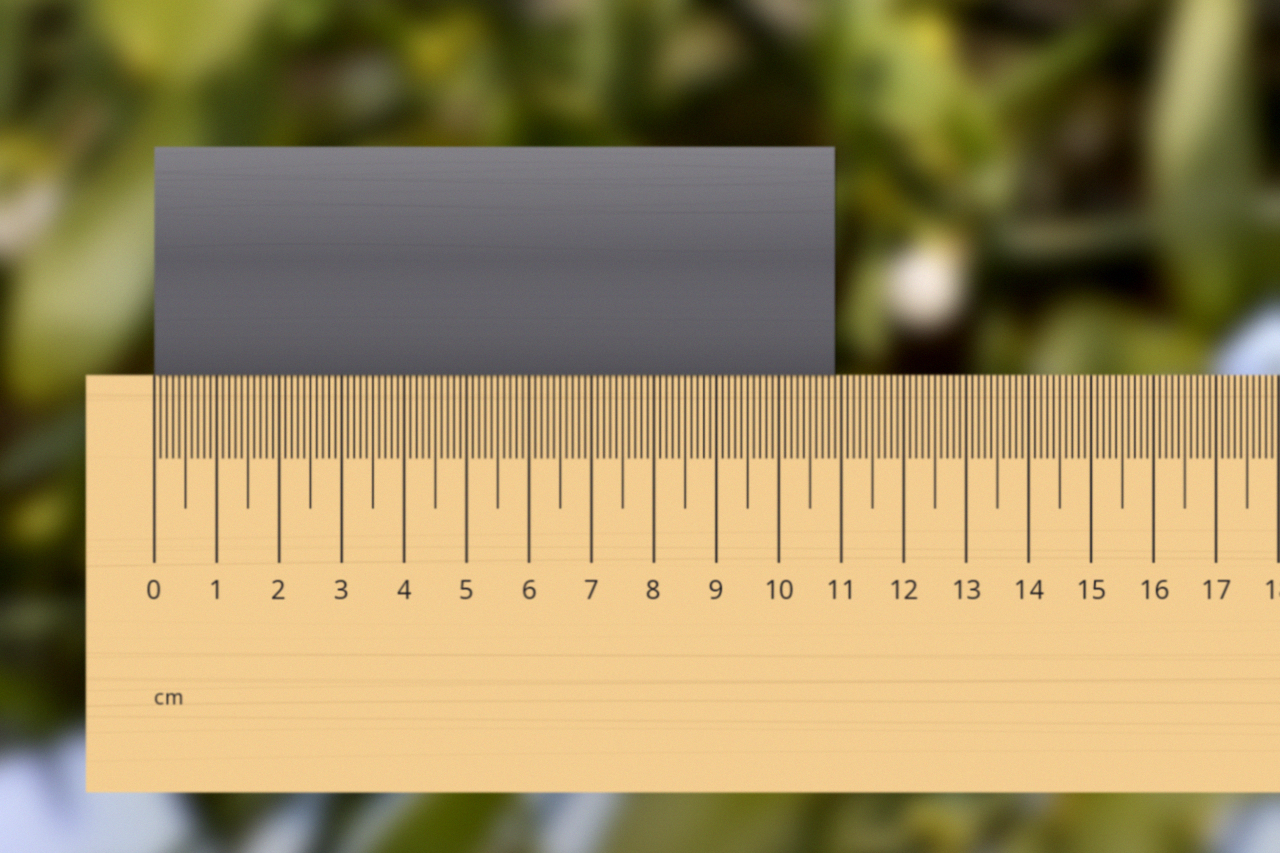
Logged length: 10.9 cm
